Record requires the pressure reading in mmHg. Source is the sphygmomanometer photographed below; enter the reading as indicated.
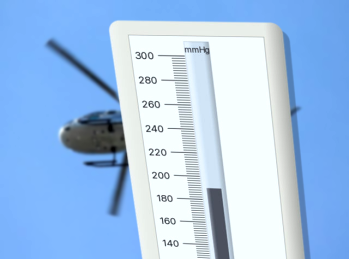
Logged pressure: 190 mmHg
